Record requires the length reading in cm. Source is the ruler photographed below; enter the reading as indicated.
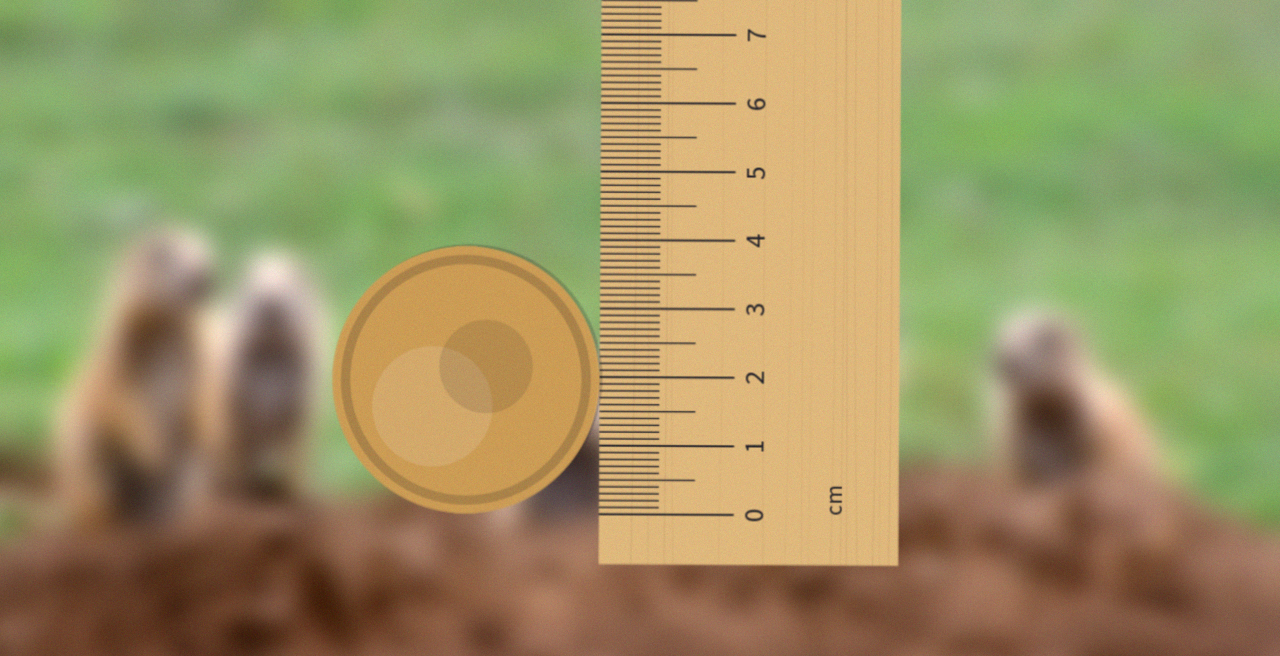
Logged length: 3.9 cm
